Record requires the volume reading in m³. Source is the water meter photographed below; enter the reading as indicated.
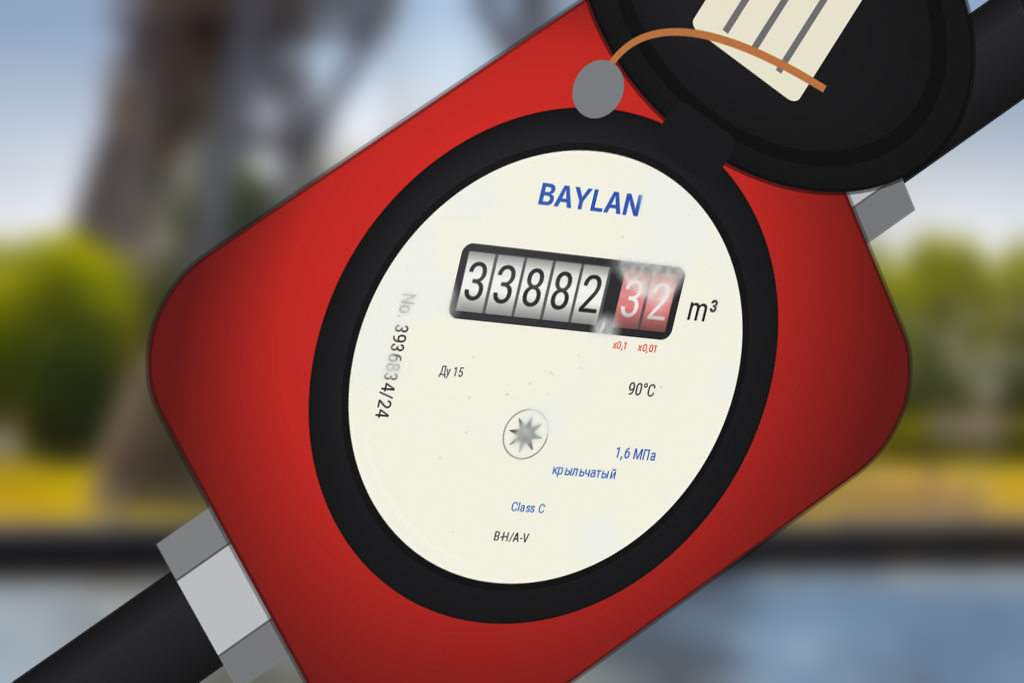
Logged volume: 33882.32 m³
